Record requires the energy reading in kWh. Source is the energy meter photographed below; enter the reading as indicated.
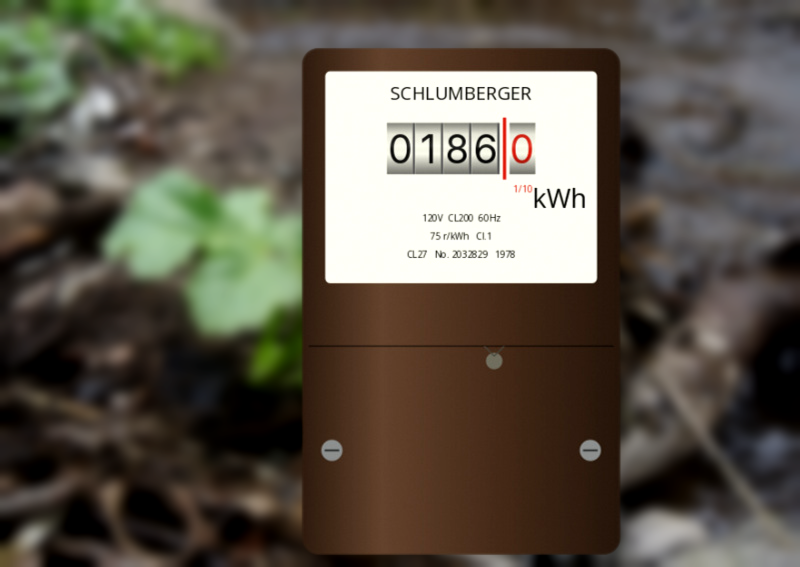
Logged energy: 186.0 kWh
